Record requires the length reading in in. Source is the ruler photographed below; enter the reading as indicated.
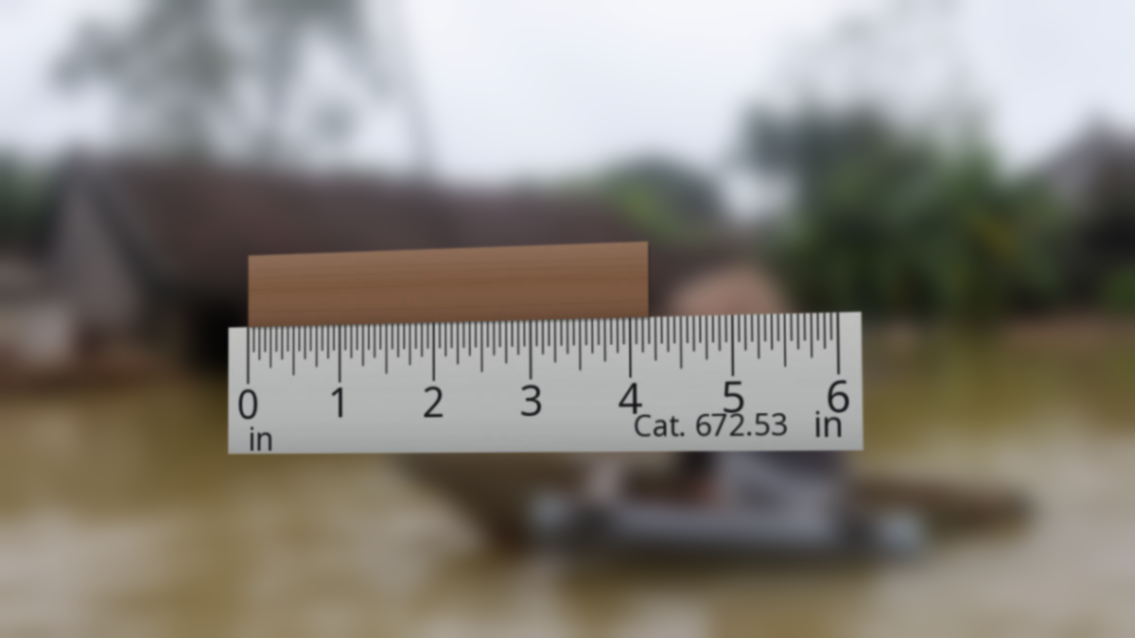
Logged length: 4.1875 in
